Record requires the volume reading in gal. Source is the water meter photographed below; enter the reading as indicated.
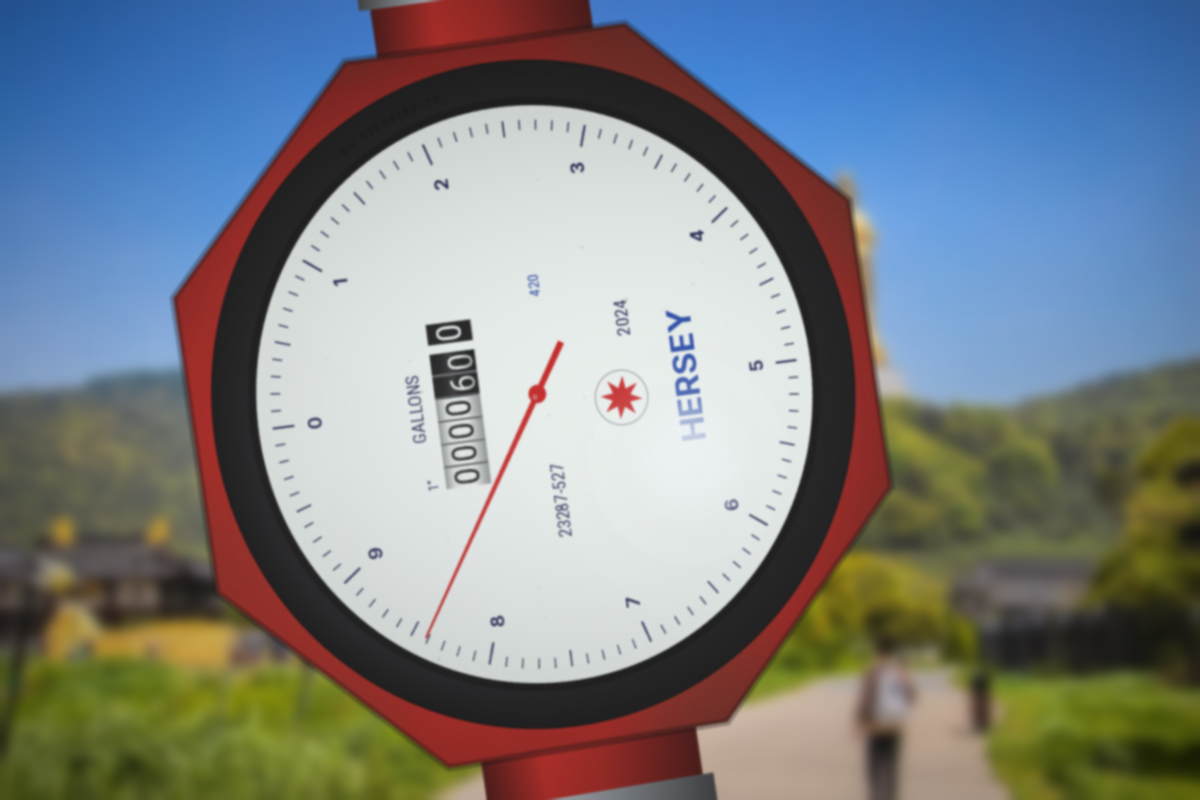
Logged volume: 598.4 gal
